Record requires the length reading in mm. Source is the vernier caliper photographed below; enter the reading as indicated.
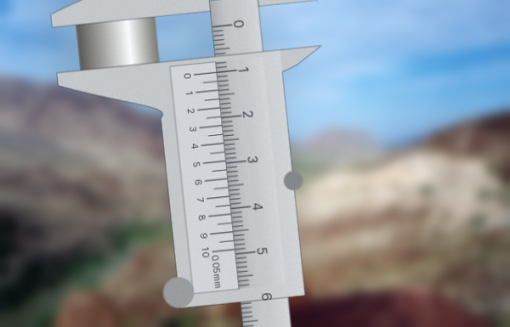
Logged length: 10.0 mm
